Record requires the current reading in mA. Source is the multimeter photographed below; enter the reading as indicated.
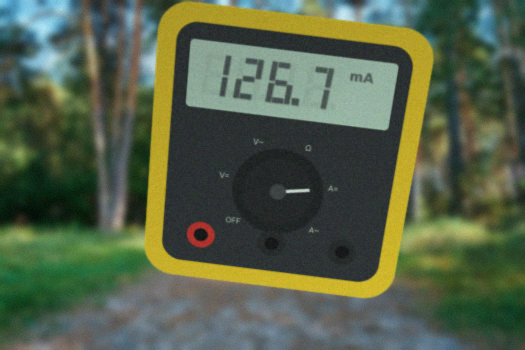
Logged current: 126.7 mA
